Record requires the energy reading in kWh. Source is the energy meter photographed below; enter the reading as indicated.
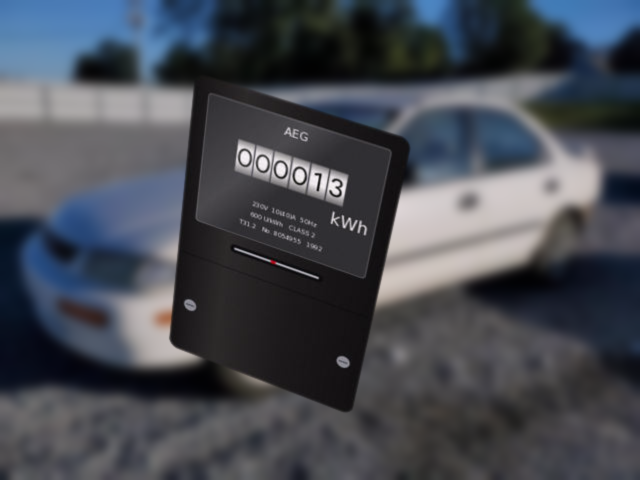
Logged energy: 13 kWh
